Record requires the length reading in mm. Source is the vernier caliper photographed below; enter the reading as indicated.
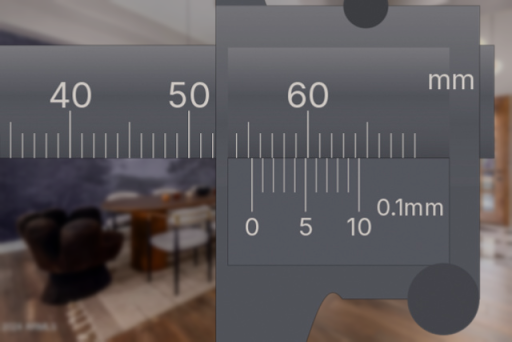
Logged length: 55.3 mm
